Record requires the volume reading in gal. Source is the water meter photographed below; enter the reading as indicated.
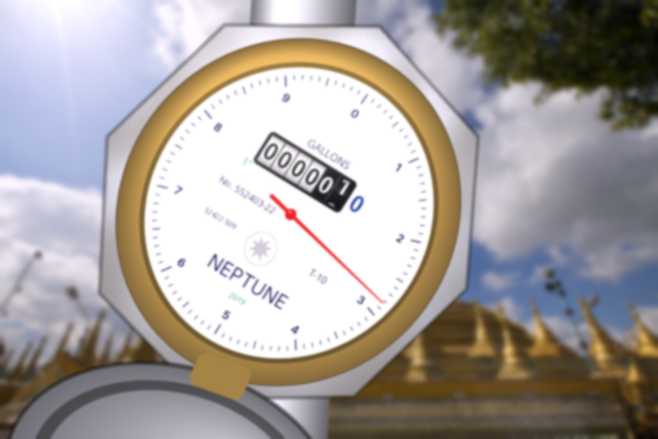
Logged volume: 12.8 gal
